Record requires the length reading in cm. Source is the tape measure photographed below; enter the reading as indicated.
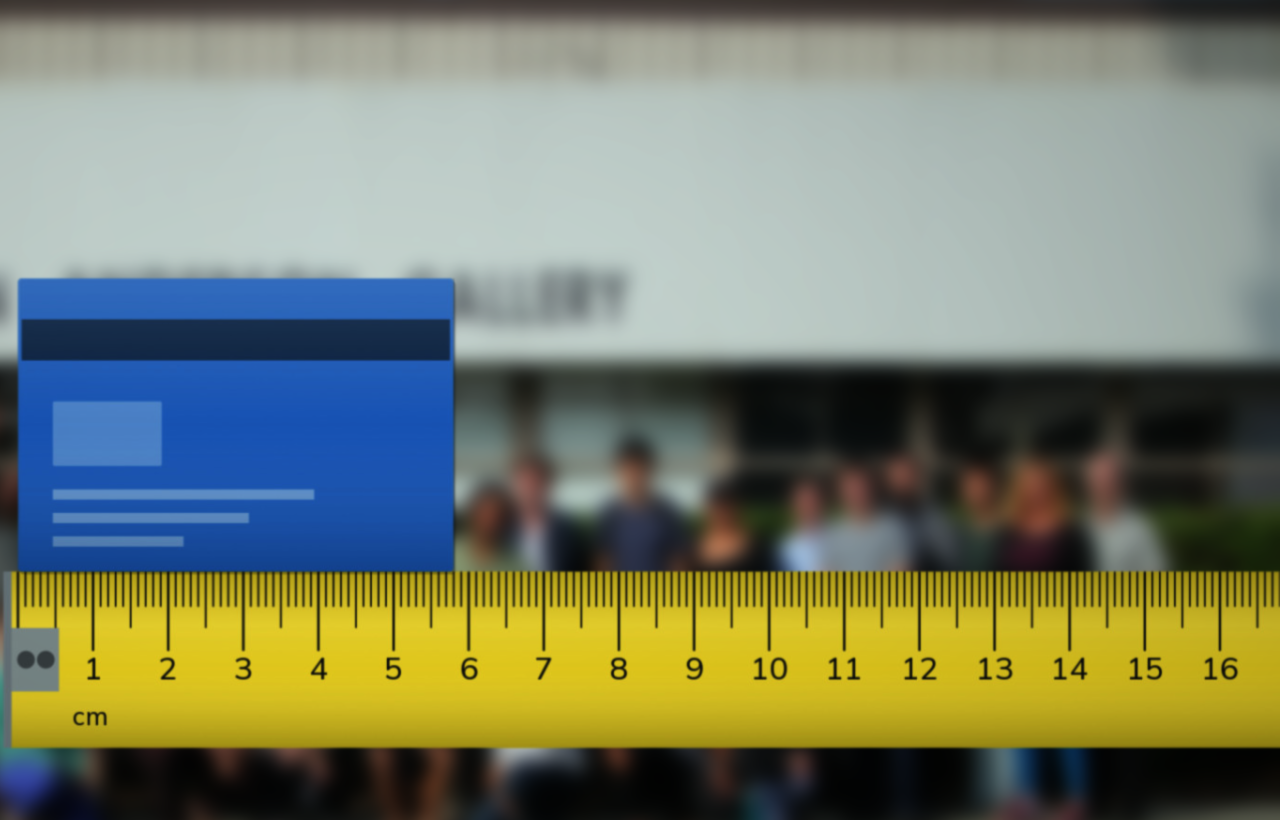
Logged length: 5.8 cm
